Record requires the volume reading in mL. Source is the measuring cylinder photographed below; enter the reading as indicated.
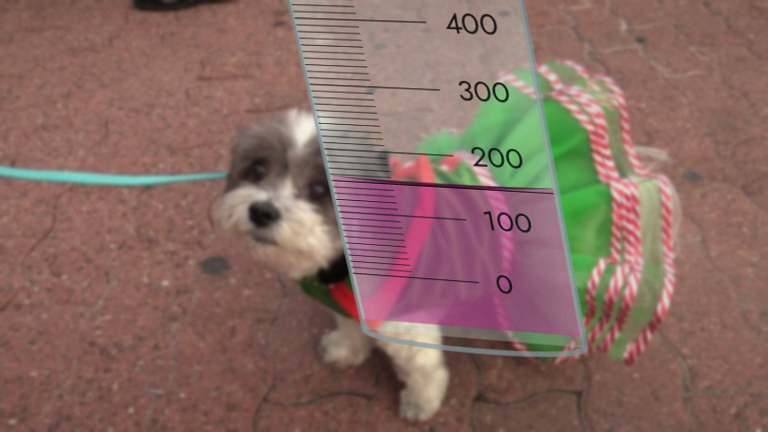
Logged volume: 150 mL
